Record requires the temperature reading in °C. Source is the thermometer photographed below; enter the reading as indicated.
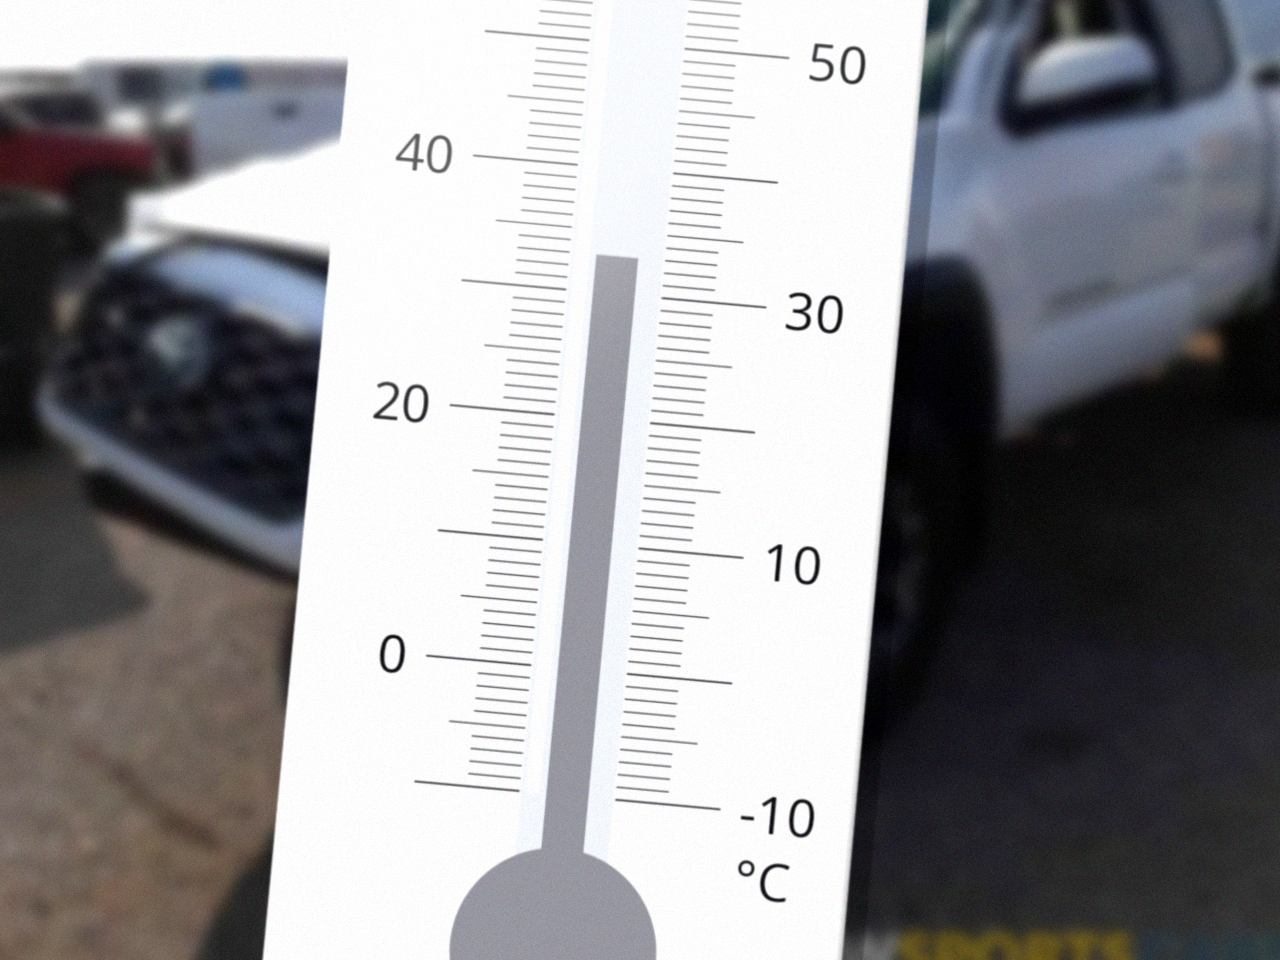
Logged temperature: 33 °C
